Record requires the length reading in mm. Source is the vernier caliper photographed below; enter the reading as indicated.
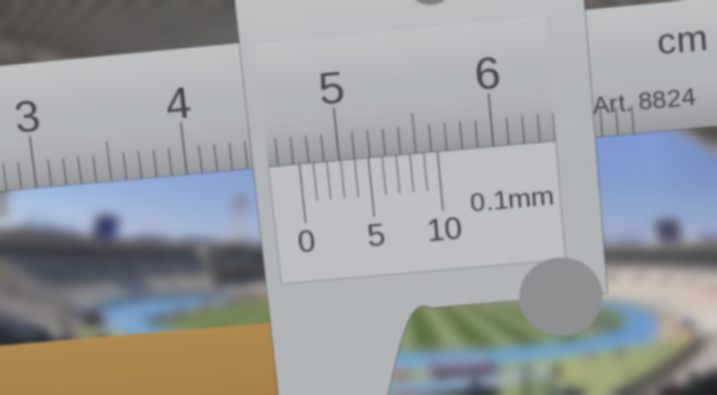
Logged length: 47.4 mm
